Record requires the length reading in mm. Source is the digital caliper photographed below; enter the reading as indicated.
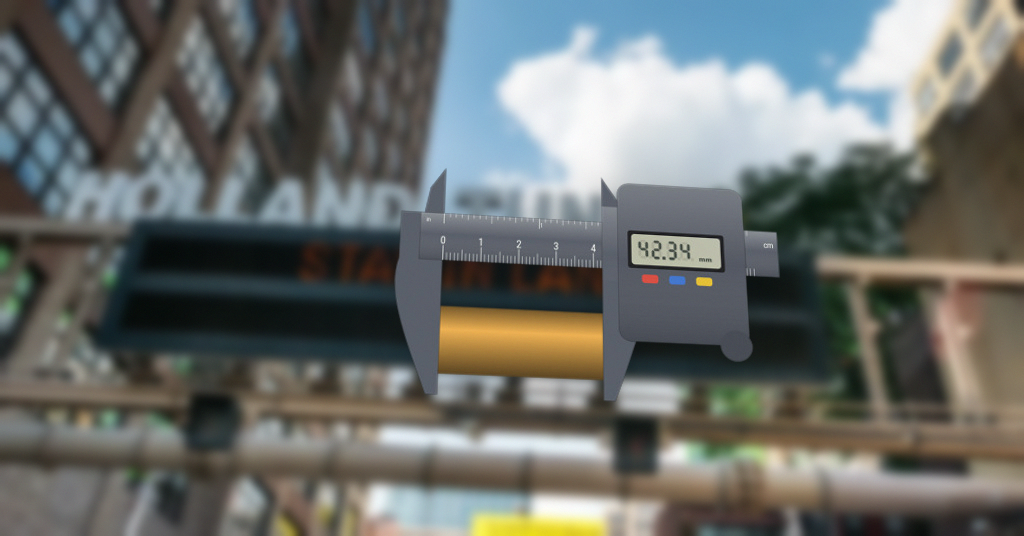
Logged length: 42.34 mm
